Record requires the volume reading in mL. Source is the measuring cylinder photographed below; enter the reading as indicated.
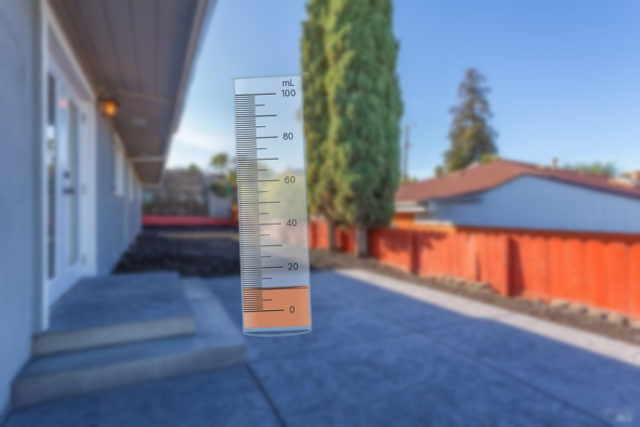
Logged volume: 10 mL
